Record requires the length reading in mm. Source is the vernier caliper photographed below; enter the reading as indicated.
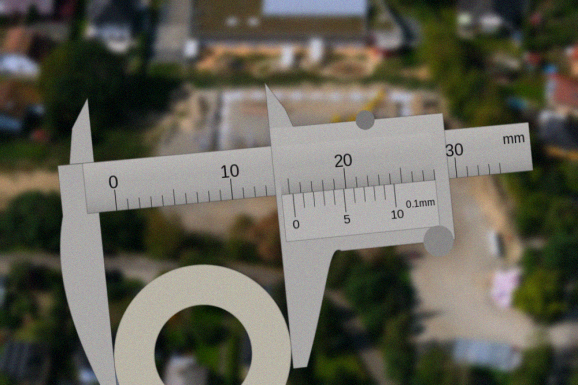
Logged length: 15.3 mm
